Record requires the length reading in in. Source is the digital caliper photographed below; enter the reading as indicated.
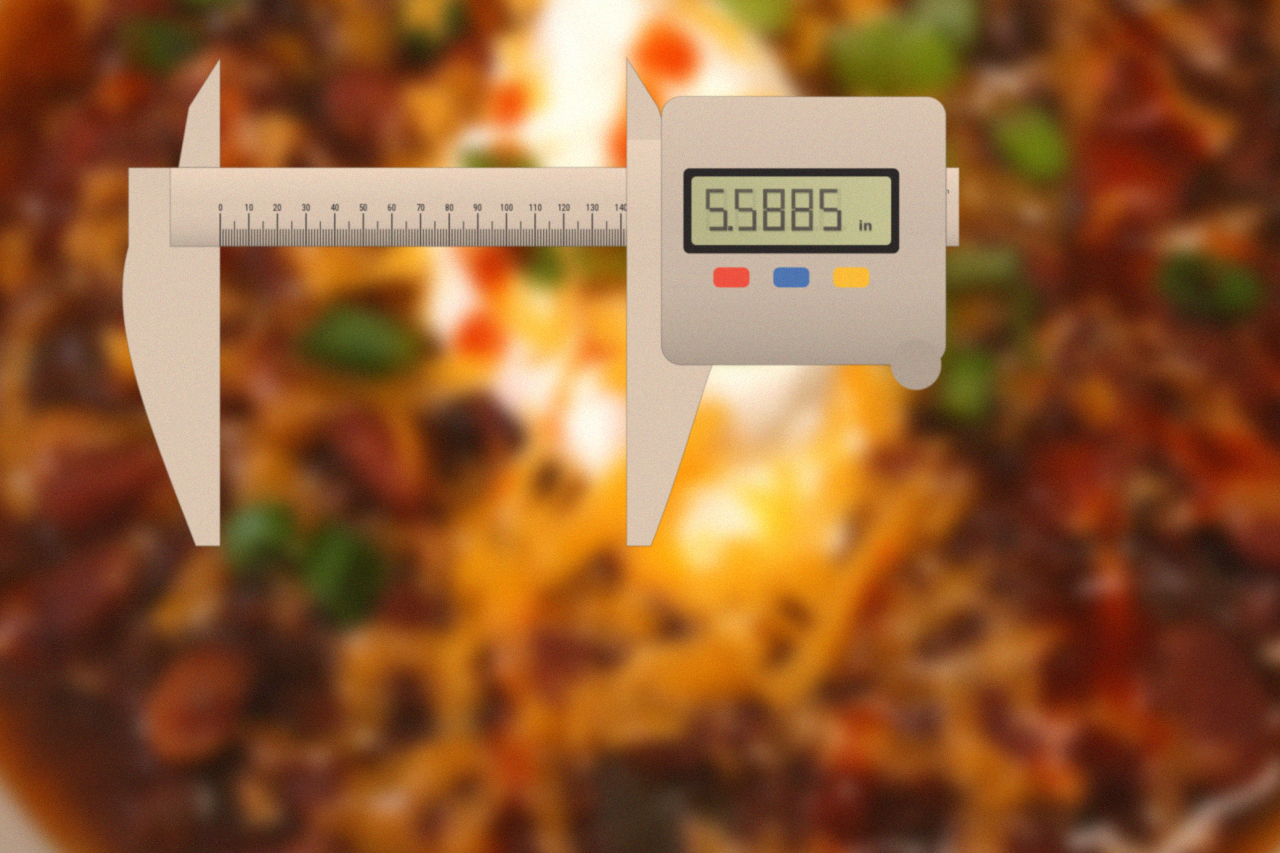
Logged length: 5.5885 in
